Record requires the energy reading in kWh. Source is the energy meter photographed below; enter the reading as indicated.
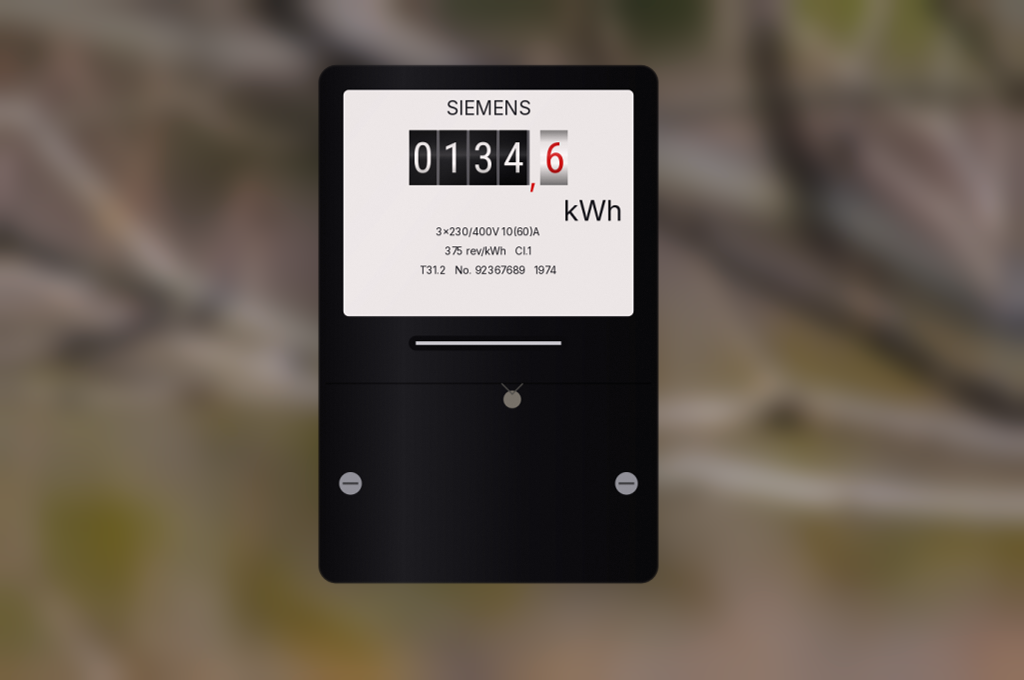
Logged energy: 134.6 kWh
